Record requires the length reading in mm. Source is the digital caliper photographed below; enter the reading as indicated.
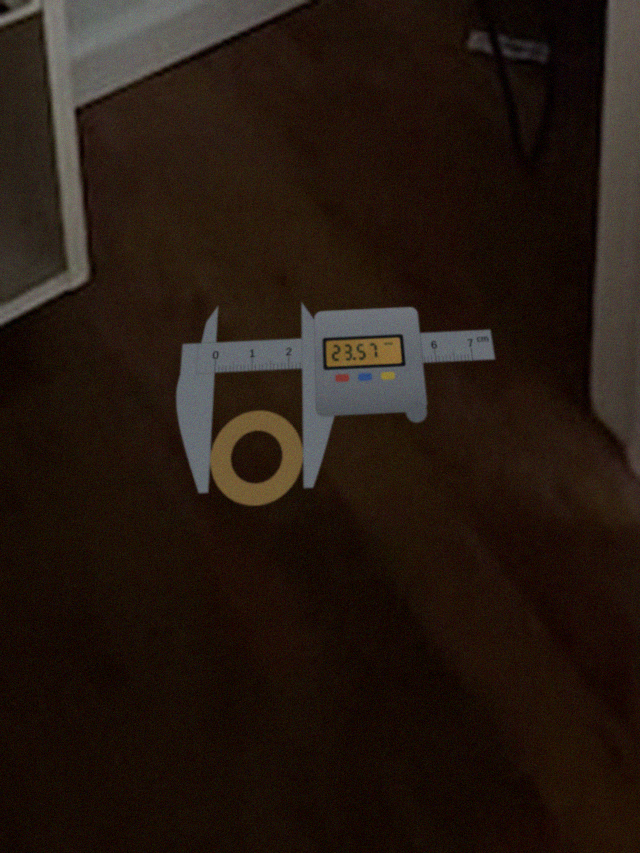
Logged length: 23.57 mm
